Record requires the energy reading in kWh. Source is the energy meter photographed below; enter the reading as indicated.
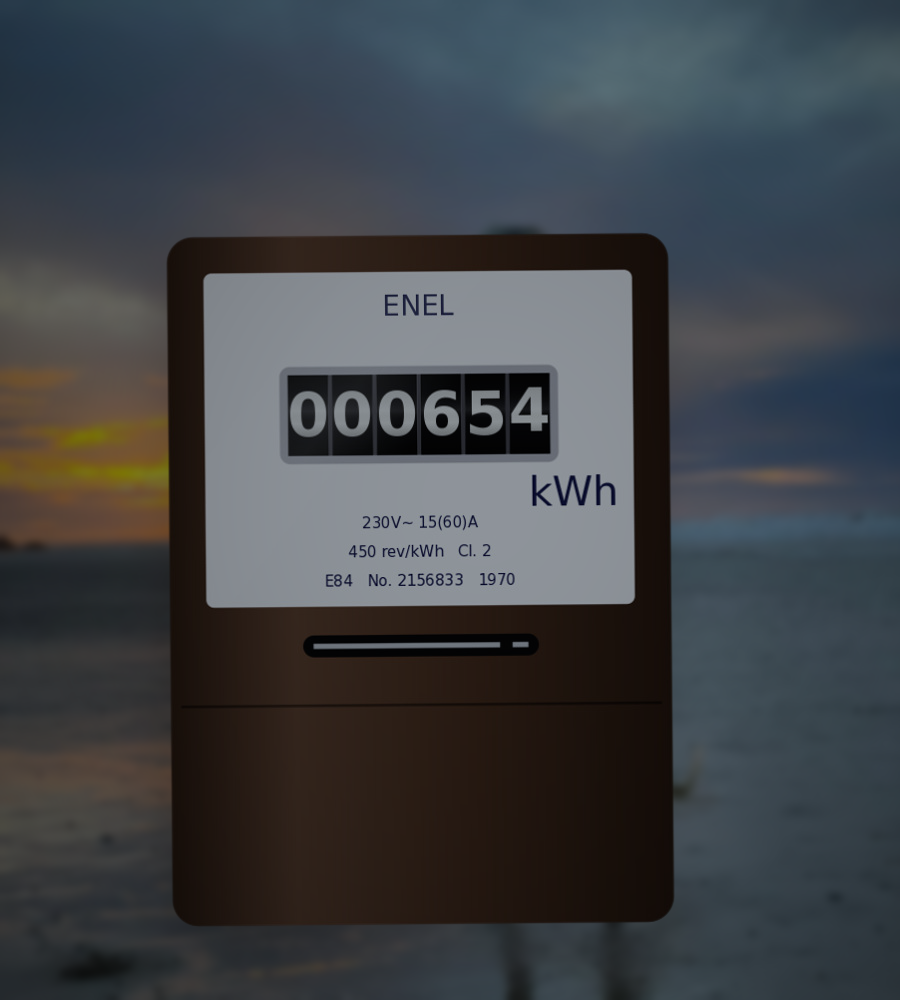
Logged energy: 654 kWh
